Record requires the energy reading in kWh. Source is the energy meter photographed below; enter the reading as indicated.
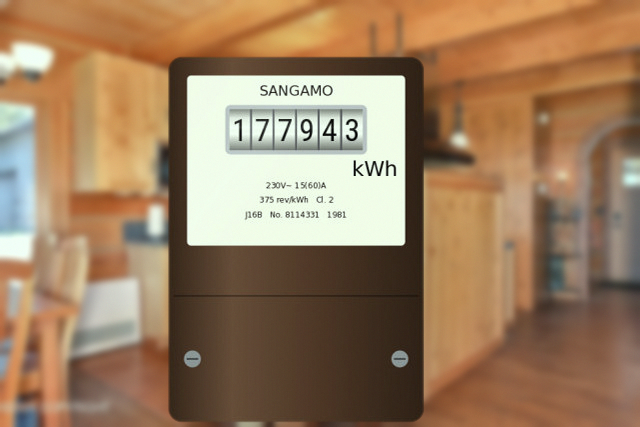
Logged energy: 177943 kWh
